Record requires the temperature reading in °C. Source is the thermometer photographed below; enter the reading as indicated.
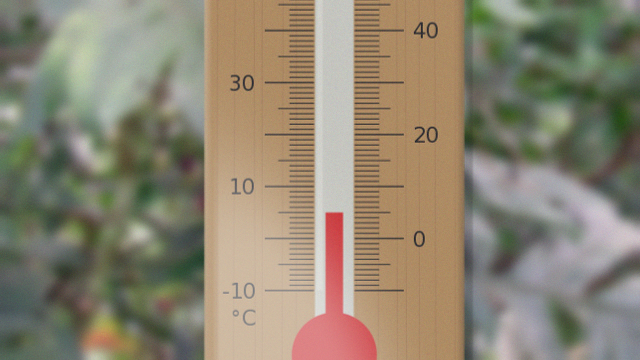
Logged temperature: 5 °C
